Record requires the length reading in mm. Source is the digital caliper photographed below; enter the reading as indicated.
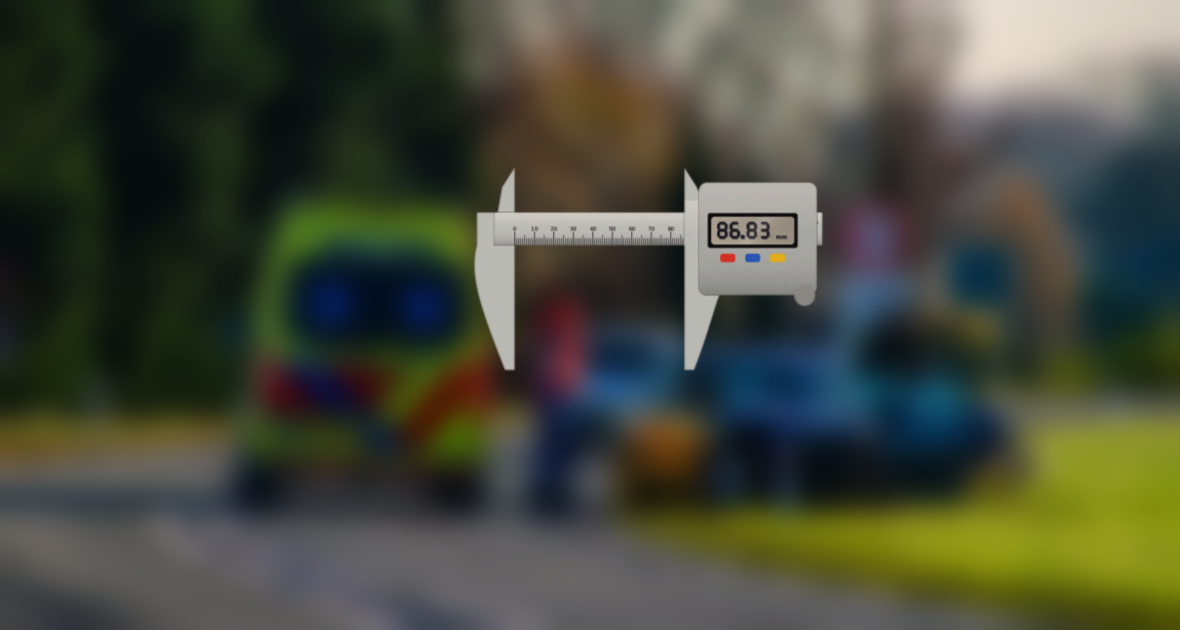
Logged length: 86.83 mm
